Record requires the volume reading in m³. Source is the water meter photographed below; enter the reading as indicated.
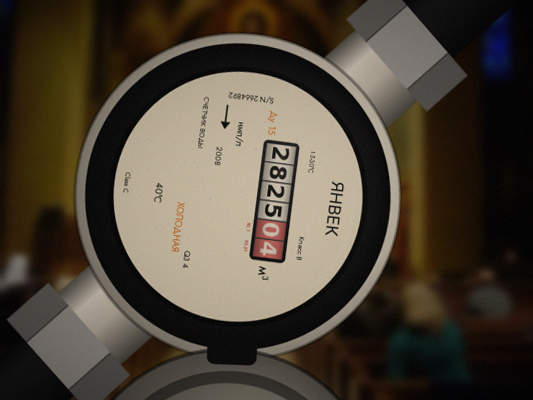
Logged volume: 2825.04 m³
